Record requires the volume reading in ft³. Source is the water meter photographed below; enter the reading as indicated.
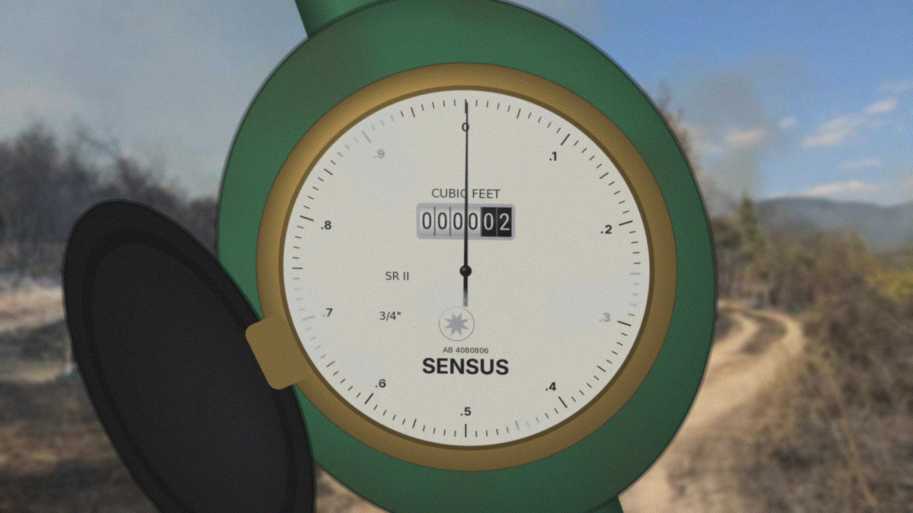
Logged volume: 2.00 ft³
